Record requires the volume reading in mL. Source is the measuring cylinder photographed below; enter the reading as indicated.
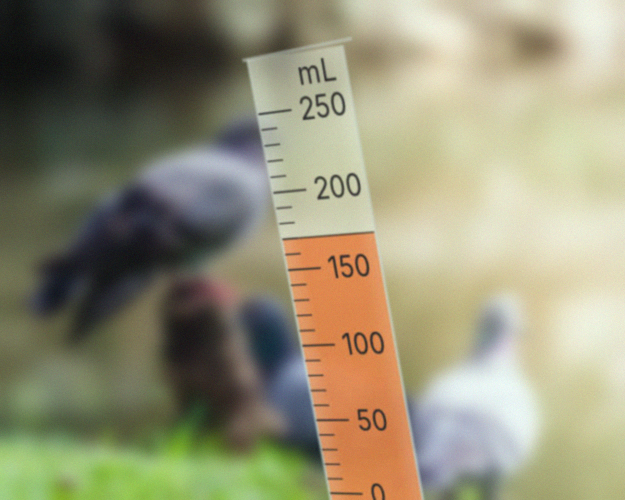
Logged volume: 170 mL
